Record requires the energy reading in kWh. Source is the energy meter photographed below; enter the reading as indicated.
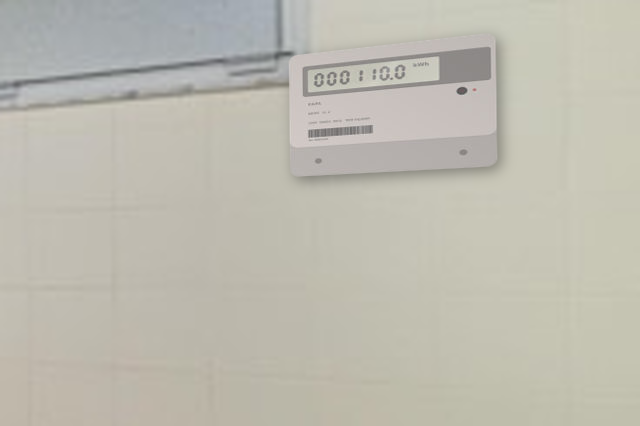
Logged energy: 110.0 kWh
